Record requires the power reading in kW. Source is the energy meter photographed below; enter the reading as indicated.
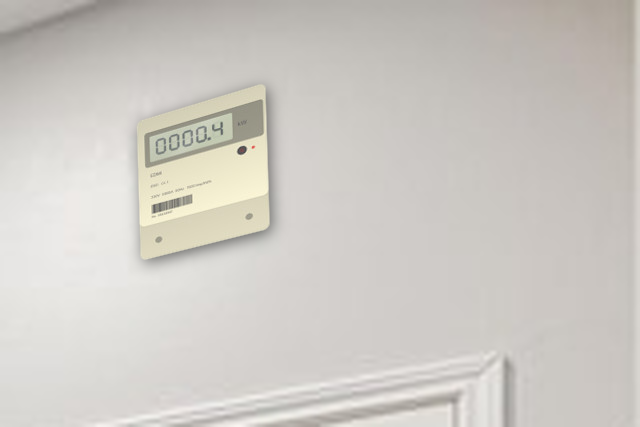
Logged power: 0.4 kW
